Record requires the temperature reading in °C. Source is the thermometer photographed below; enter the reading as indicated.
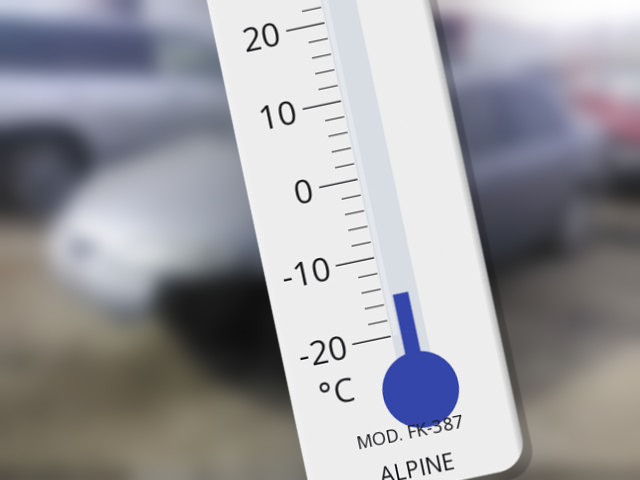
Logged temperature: -15 °C
